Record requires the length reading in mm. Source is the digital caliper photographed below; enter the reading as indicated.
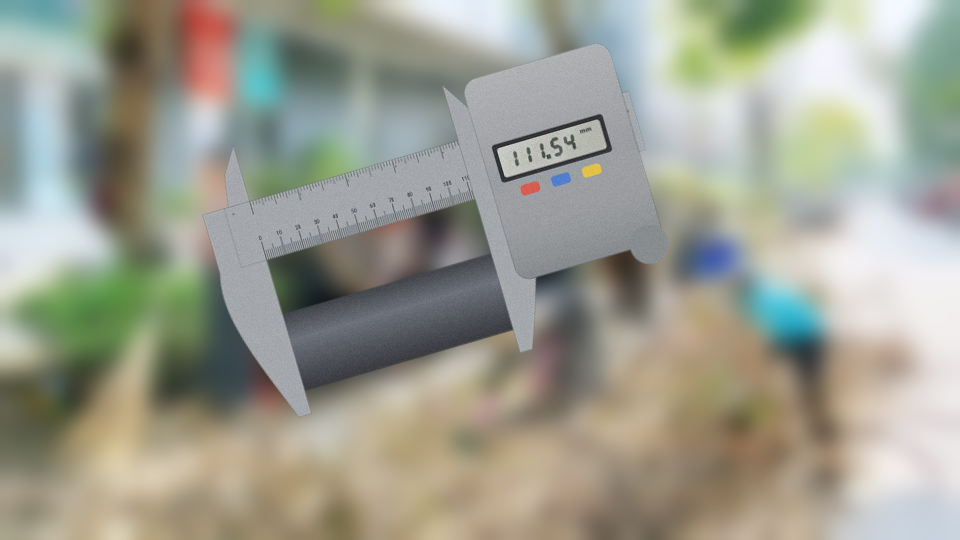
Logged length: 111.54 mm
